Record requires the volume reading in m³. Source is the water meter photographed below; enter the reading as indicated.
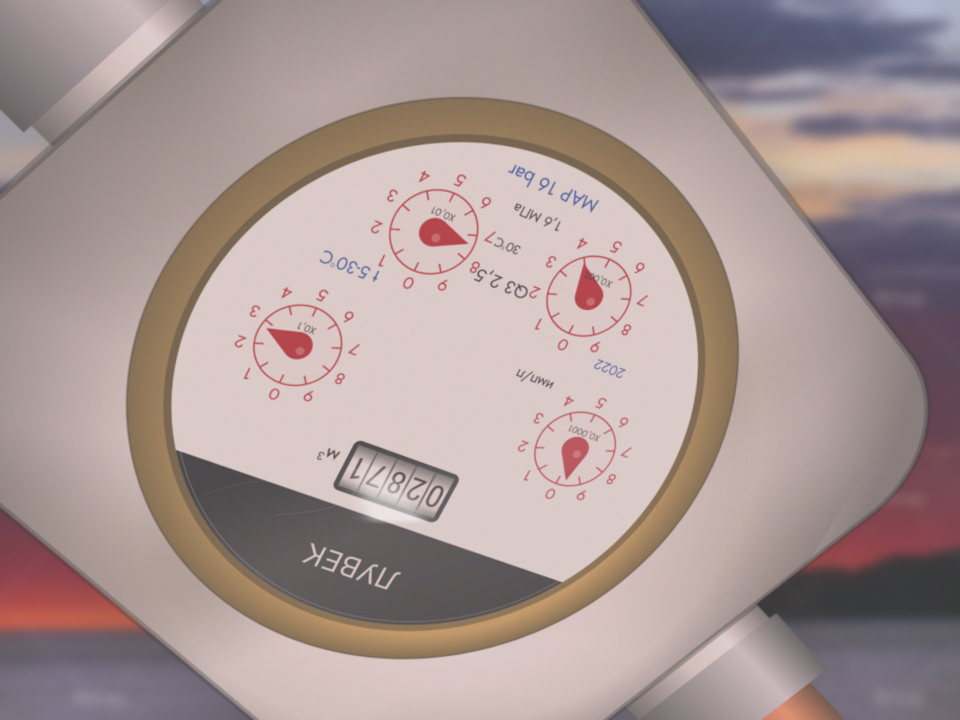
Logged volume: 2871.2739 m³
